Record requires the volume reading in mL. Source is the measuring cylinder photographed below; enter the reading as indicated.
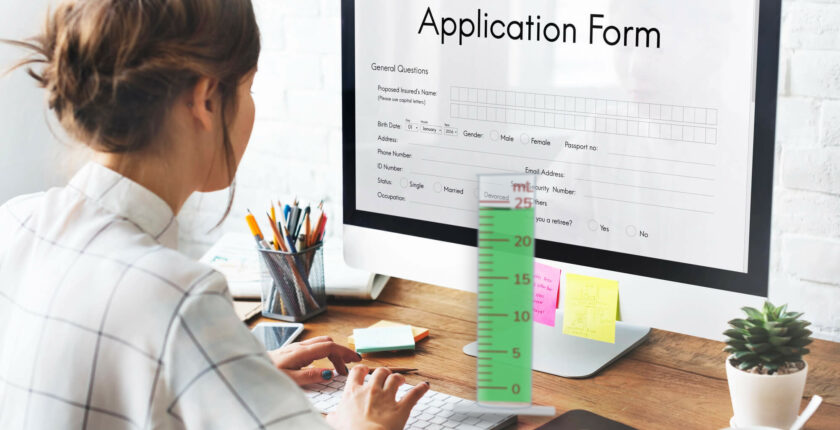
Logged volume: 24 mL
